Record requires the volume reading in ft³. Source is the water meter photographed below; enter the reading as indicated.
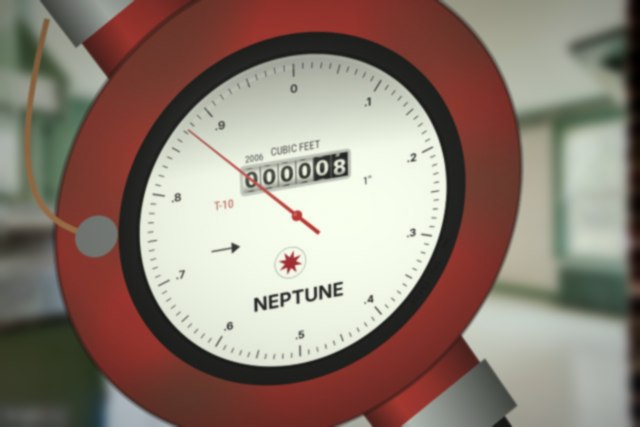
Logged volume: 7.87 ft³
